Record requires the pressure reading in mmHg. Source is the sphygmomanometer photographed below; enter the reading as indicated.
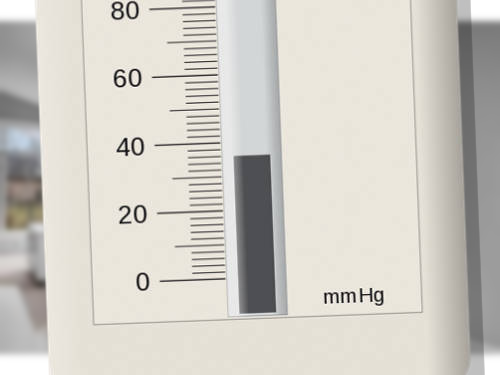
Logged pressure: 36 mmHg
